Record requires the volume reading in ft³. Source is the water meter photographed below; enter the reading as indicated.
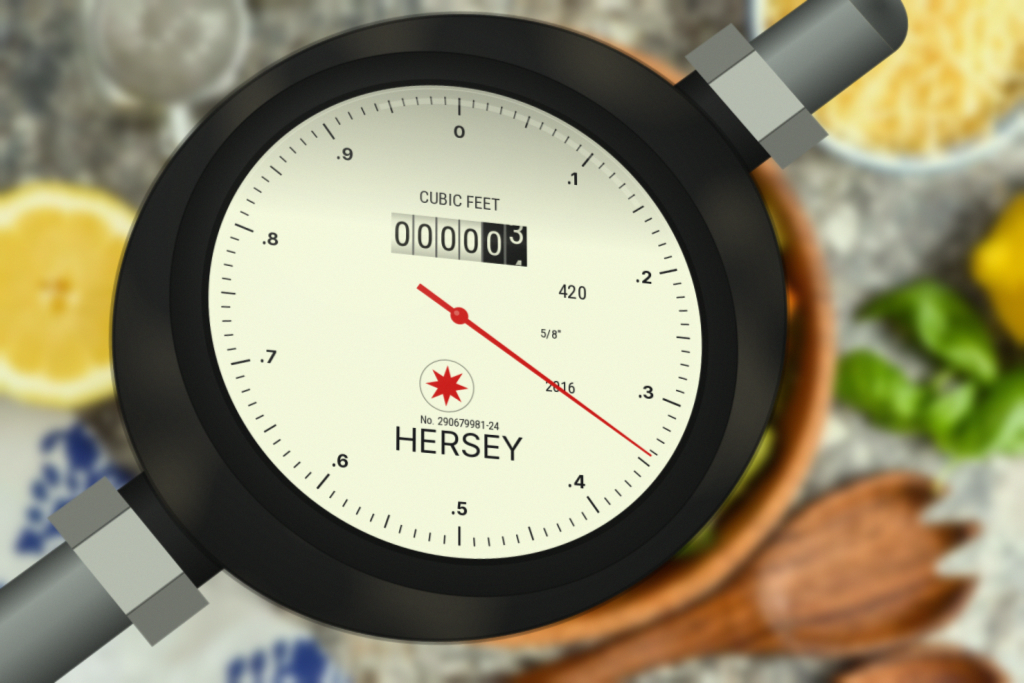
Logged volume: 3.34 ft³
